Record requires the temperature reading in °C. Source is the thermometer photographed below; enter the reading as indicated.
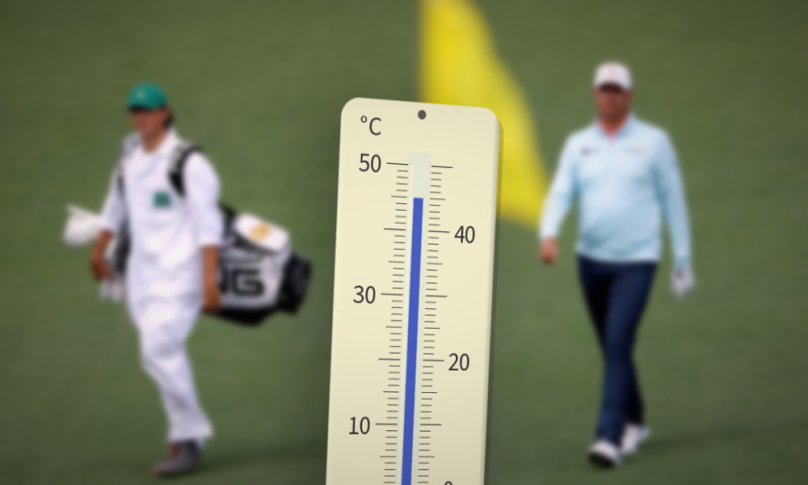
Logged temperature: 45 °C
